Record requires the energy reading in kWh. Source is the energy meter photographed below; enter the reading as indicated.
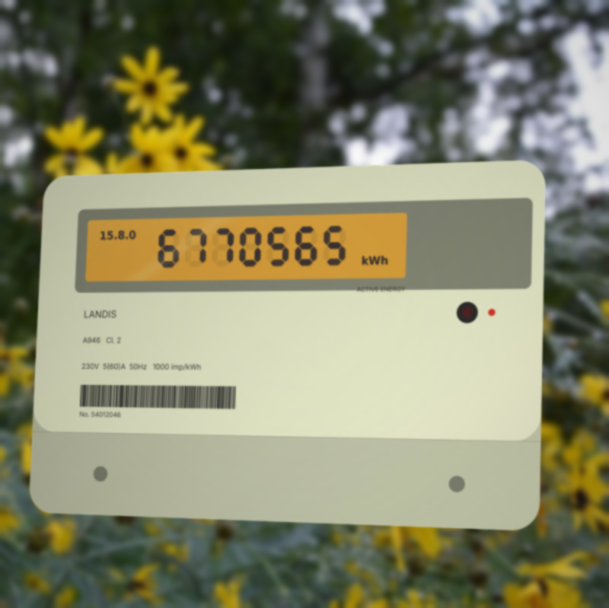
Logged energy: 6770565 kWh
